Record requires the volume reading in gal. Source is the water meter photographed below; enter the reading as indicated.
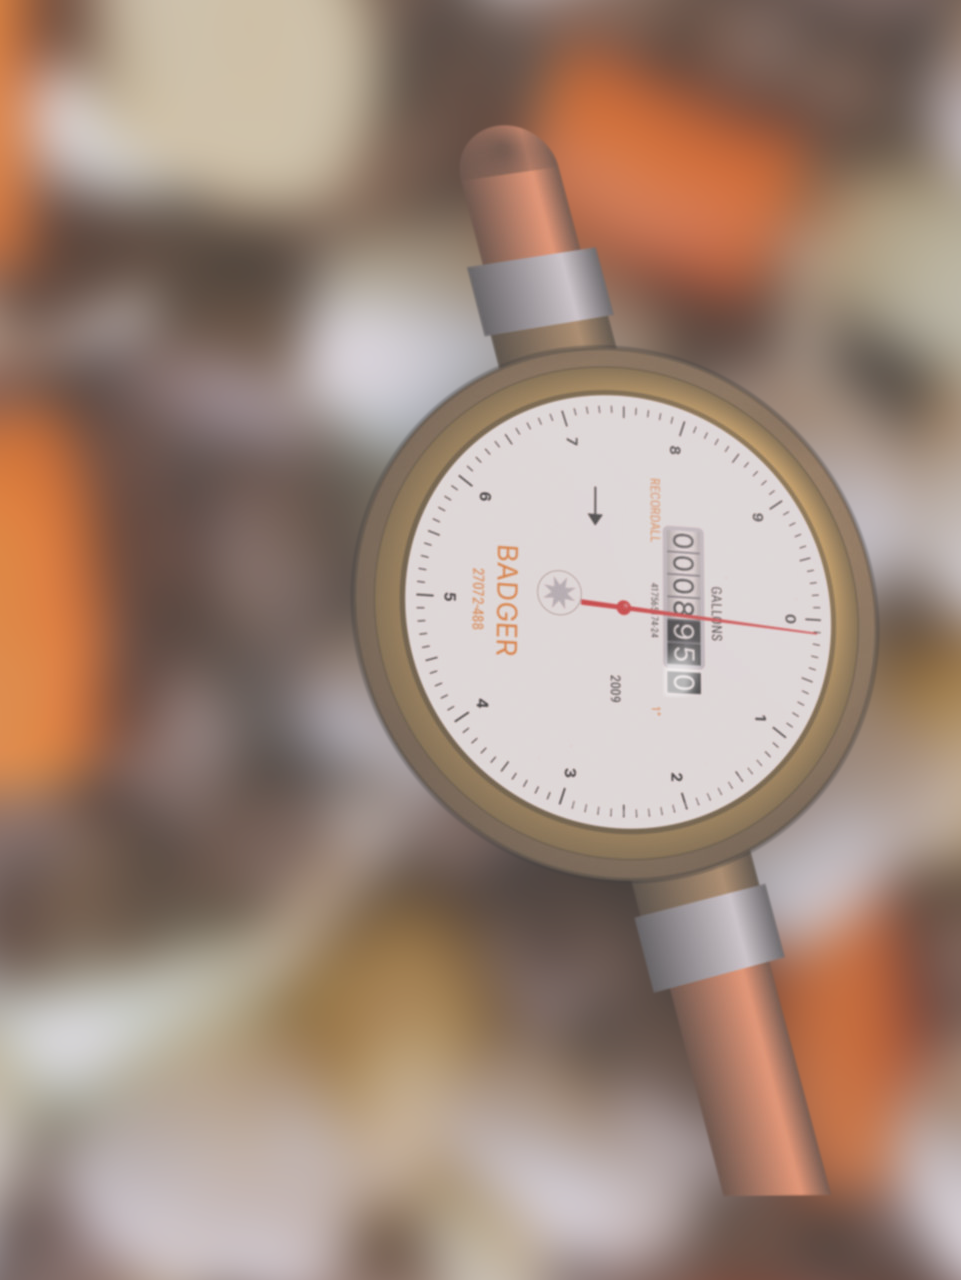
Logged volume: 8950.1 gal
